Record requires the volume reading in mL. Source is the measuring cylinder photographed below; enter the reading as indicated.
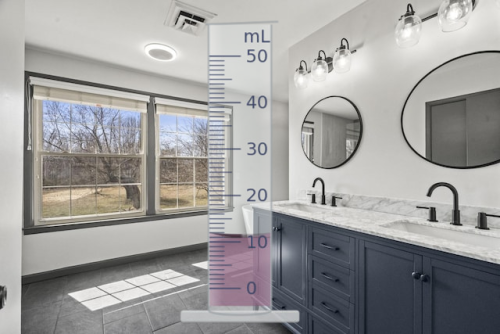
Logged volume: 11 mL
